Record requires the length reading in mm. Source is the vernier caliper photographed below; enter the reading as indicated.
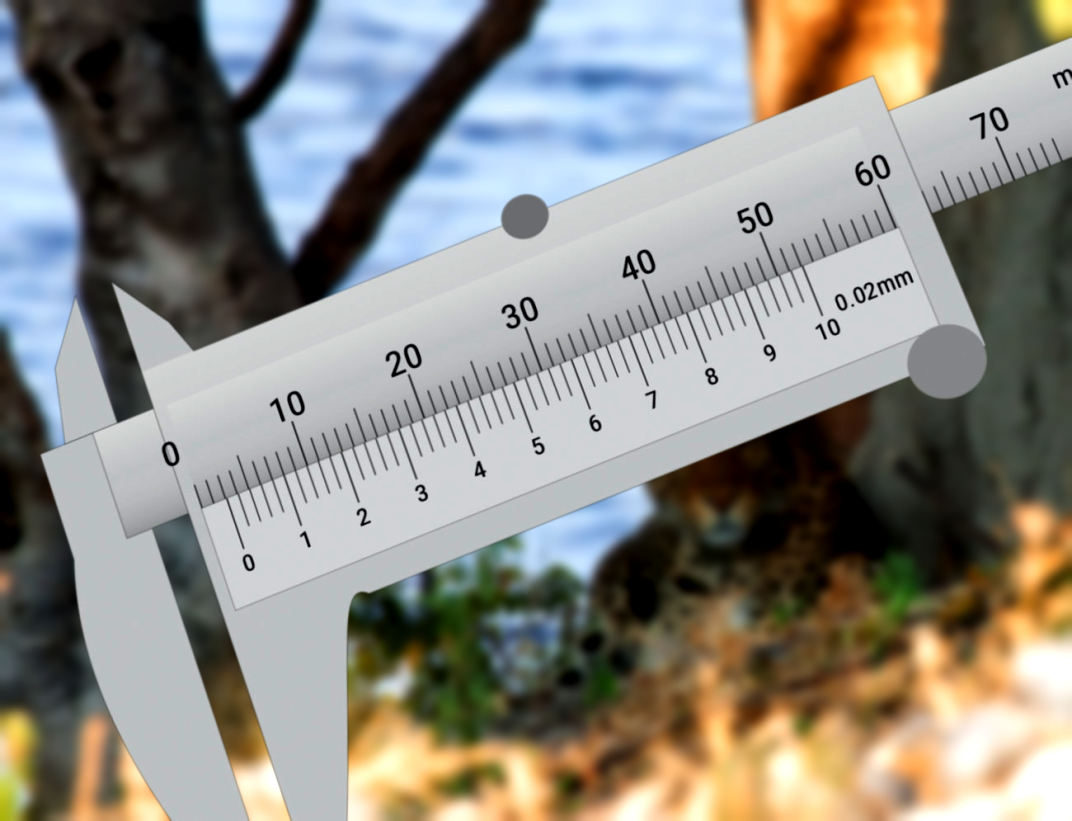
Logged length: 3.1 mm
